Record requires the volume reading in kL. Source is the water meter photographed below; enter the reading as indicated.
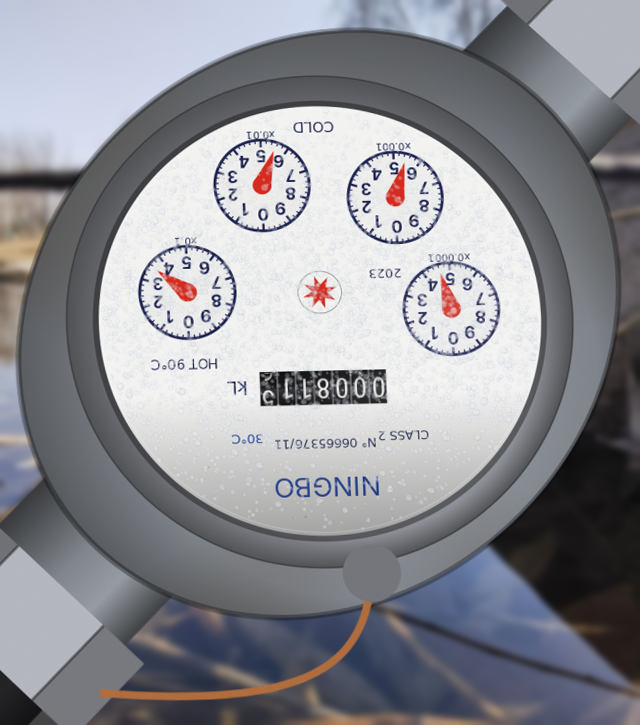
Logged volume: 8115.3554 kL
